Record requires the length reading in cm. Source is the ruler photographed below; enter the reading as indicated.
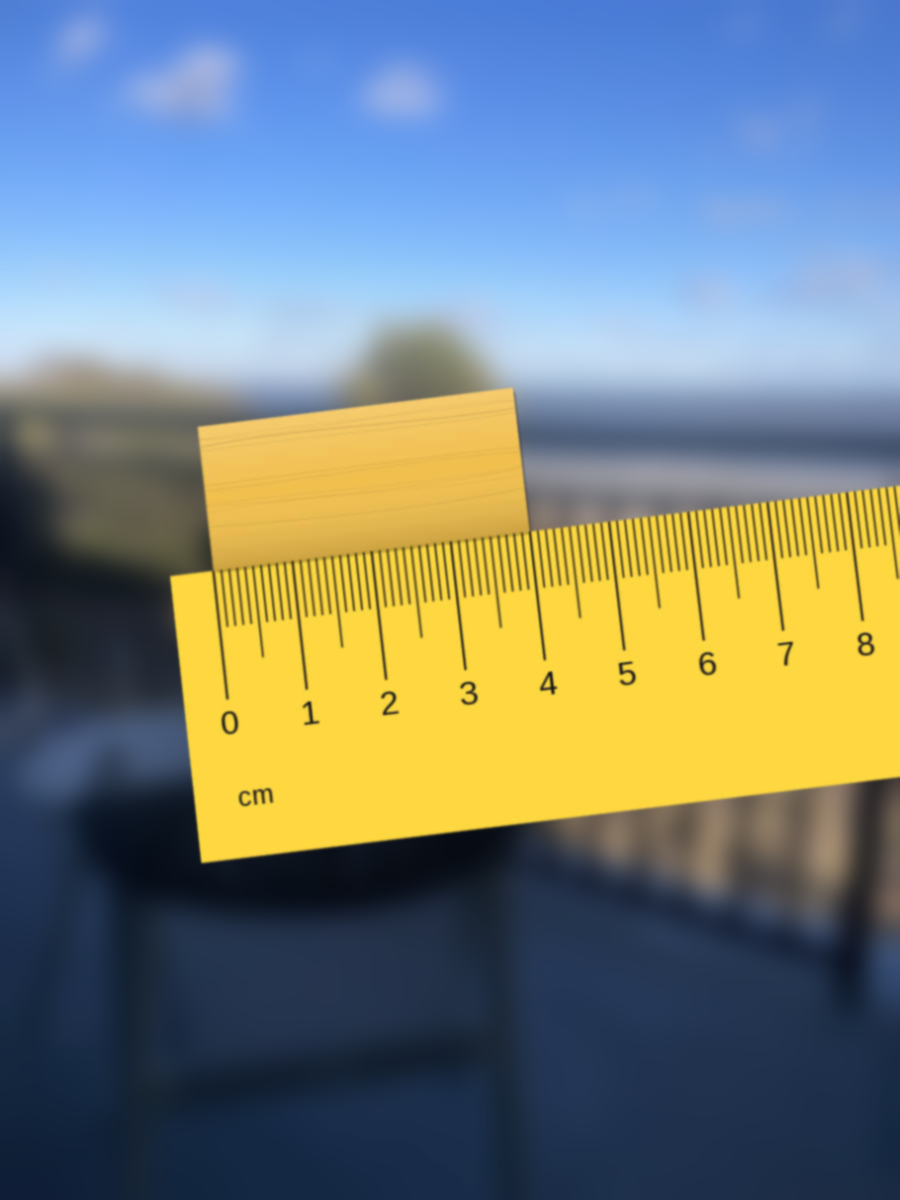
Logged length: 4 cm
